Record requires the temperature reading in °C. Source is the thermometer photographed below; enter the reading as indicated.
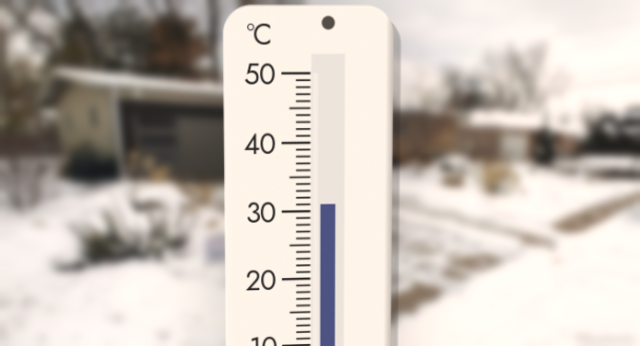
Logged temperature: 31 °C
